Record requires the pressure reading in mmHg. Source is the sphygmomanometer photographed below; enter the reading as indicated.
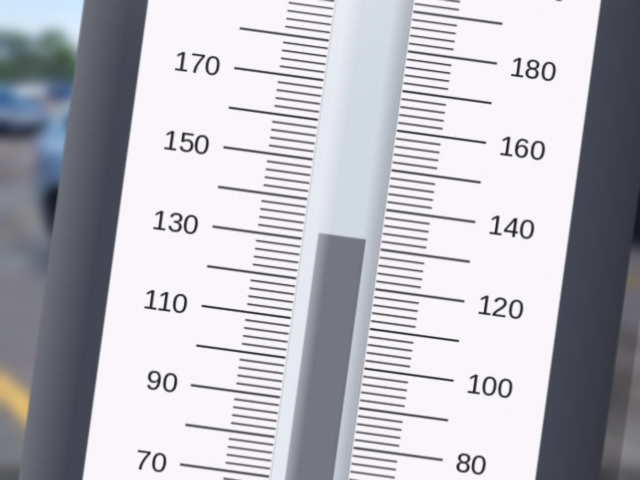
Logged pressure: 132 mmHg
